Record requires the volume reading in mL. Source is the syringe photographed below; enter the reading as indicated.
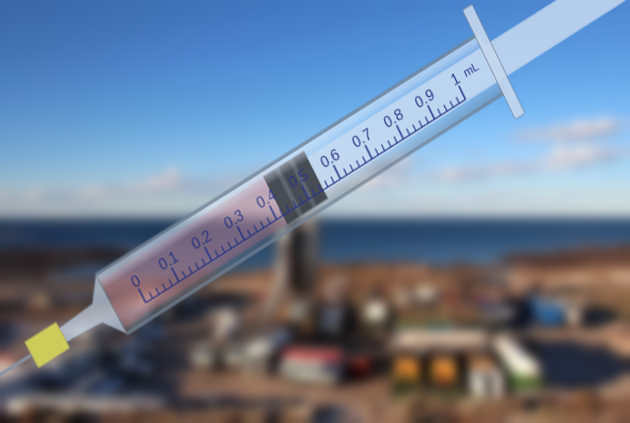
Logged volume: 0.42 mL
